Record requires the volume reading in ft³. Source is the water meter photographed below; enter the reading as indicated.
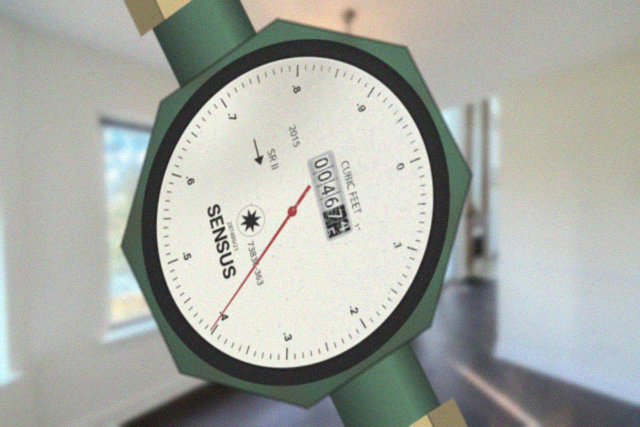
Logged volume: 4674.40 ft³
